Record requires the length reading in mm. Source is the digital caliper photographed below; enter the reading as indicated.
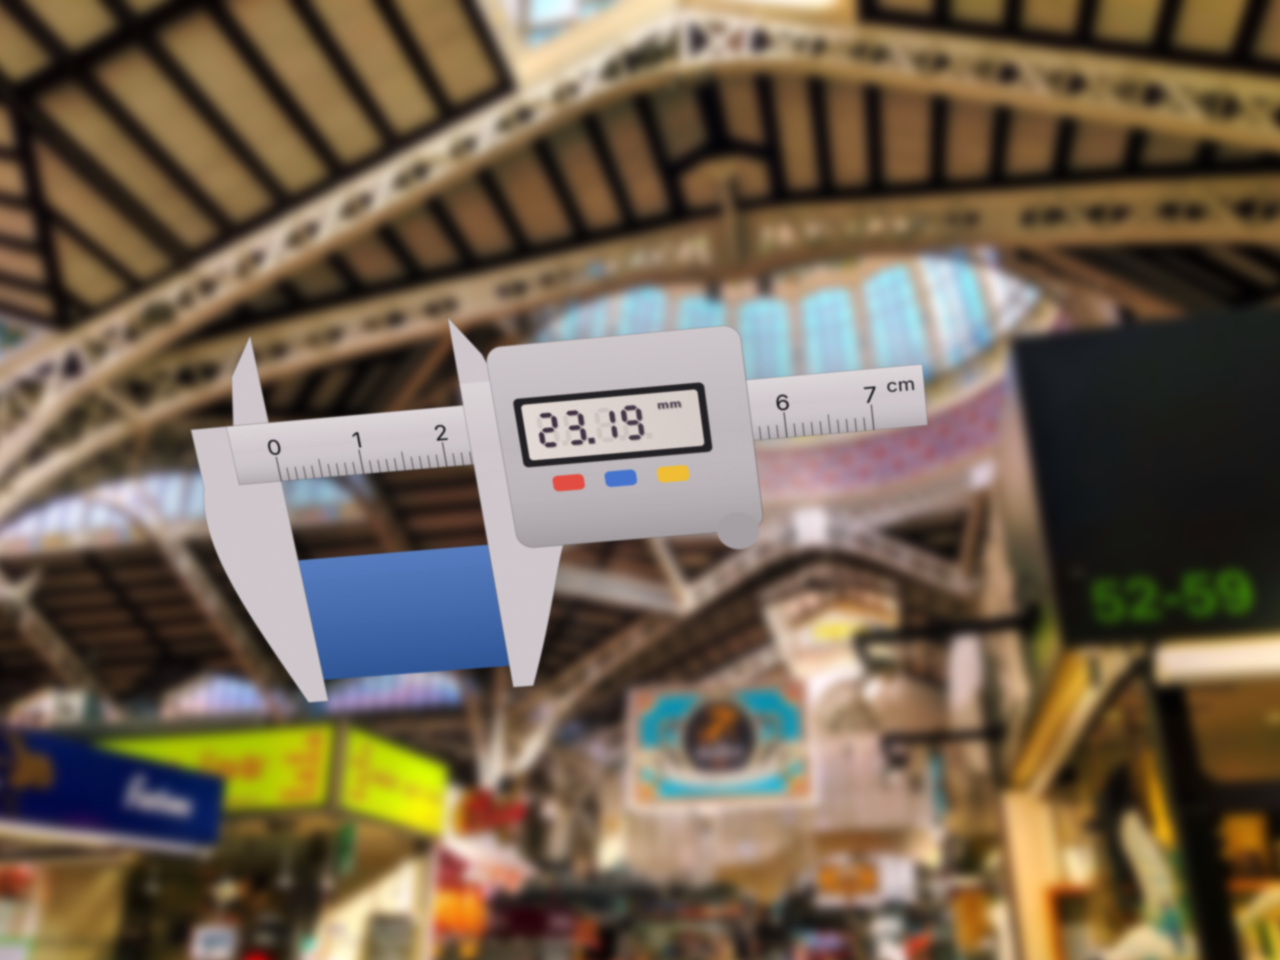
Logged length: 23.19 mm
